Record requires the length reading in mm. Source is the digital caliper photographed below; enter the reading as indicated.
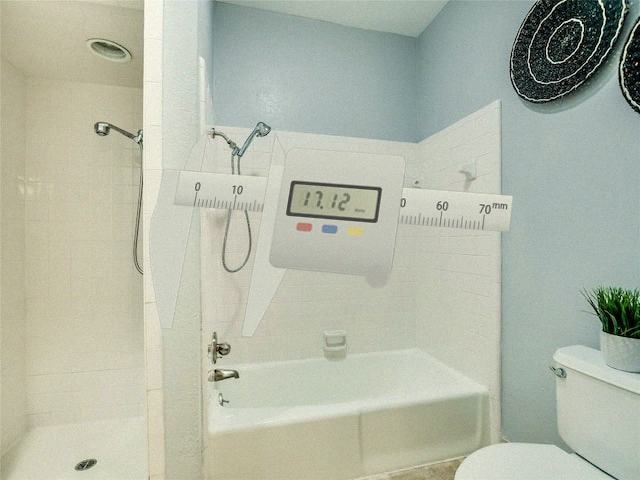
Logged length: 17.12 mm
